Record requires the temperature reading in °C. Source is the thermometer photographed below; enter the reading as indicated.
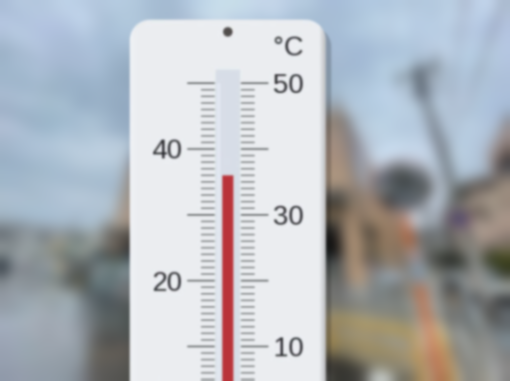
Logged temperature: 36 °C
